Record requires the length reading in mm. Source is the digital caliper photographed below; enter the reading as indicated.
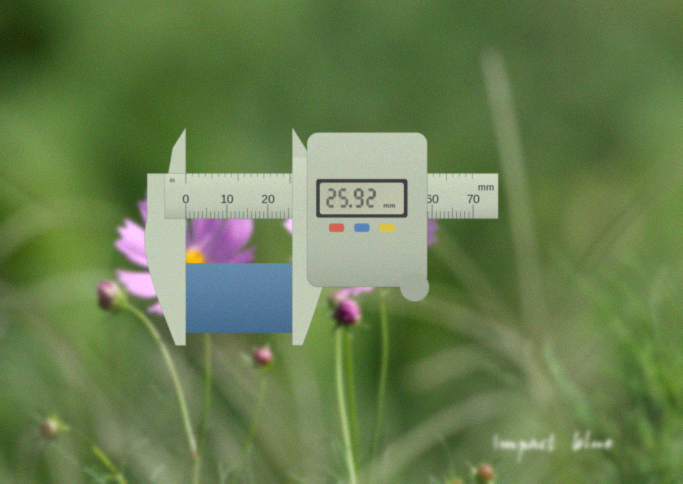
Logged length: 25.92 mm
